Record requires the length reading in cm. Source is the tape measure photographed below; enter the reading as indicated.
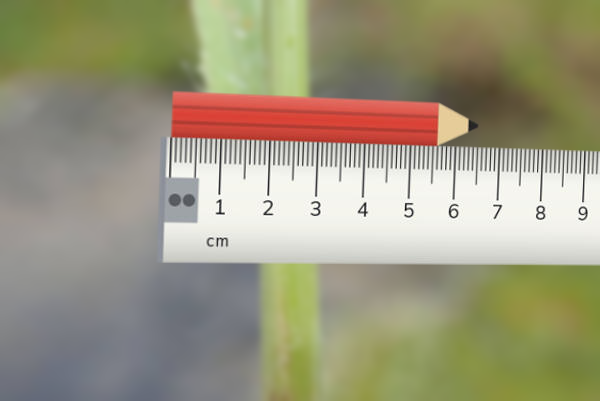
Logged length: 6.5 cm
